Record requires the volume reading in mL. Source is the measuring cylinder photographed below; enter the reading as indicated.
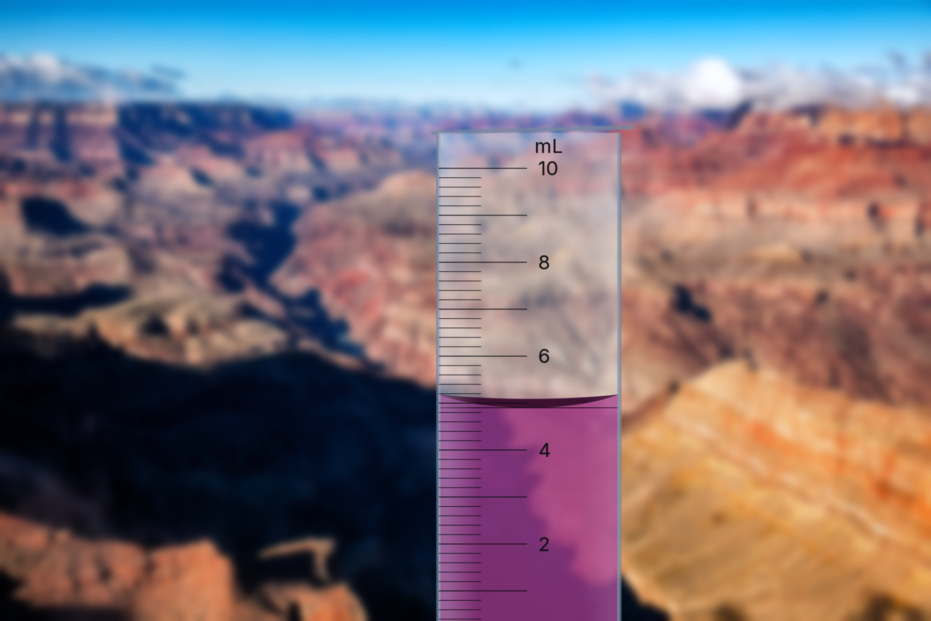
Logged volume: 4.9 mL
